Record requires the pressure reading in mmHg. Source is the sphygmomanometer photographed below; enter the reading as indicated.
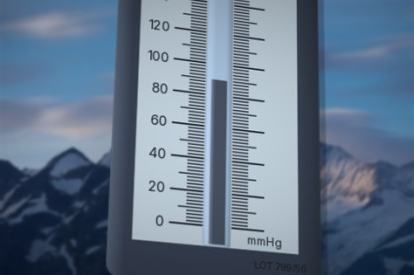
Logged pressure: 90 mmHg
